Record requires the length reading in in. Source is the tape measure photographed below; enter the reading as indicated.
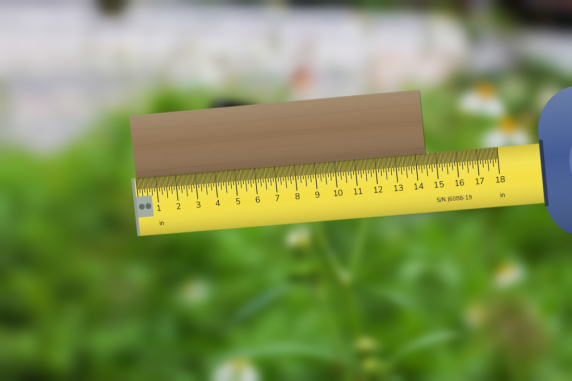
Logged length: 14.5 in
